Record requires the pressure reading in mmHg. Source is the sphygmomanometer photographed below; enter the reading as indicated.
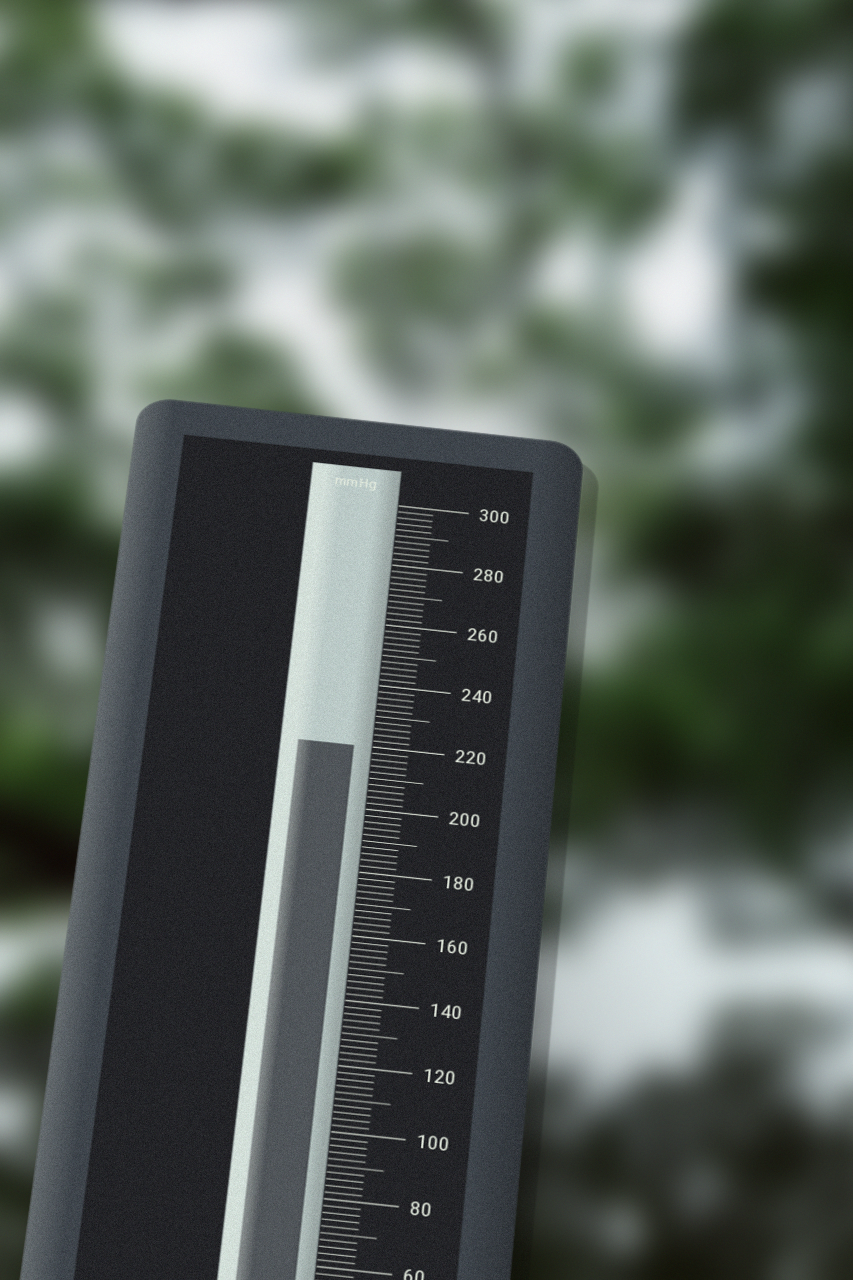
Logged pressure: 220 mmHg
